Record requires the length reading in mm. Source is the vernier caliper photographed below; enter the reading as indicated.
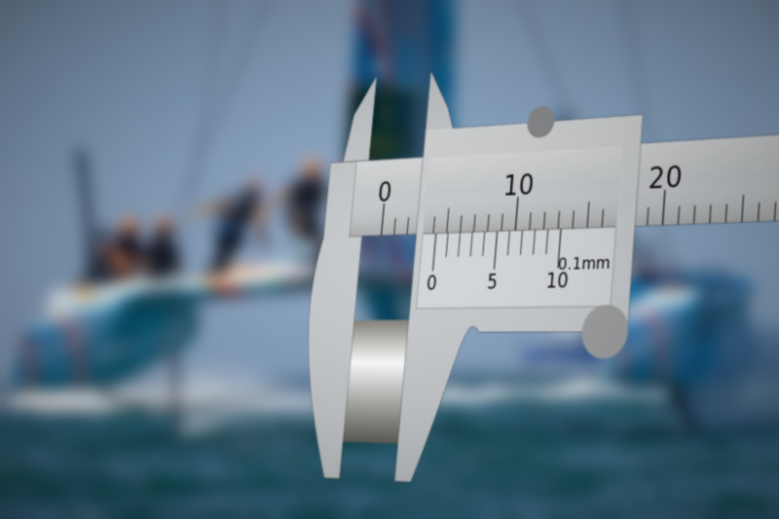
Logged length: 4.2 mm
